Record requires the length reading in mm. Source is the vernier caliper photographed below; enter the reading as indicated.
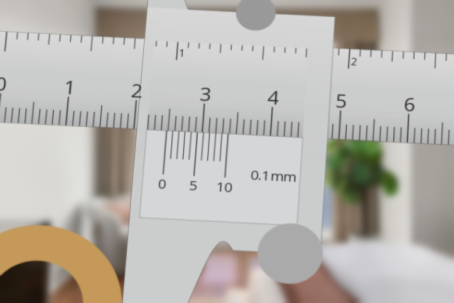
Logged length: 24.8 mm
